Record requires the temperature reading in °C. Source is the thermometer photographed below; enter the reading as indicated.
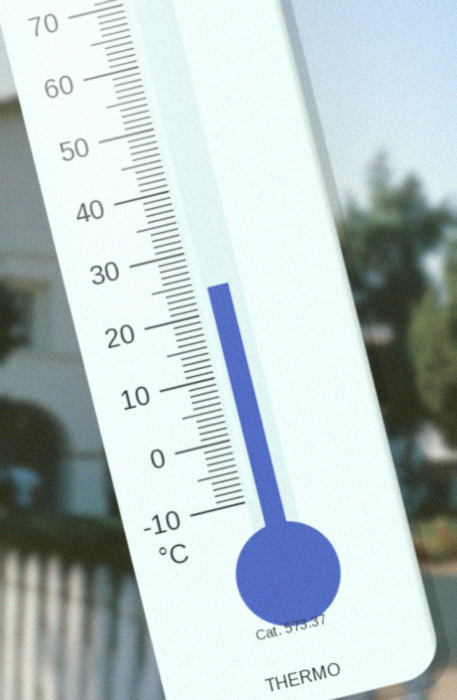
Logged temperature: 24 °C
